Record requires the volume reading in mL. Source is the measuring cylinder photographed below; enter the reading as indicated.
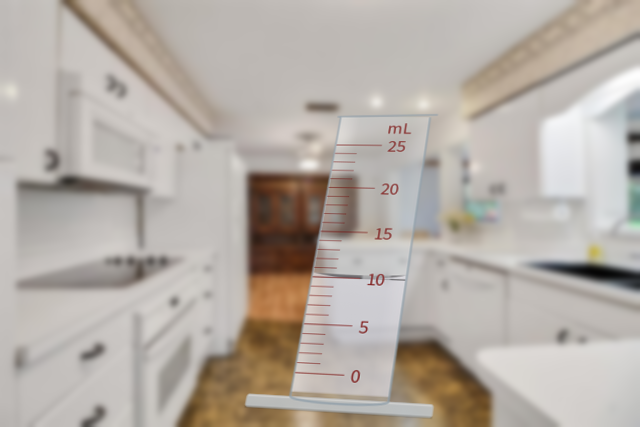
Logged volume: 10 mL
